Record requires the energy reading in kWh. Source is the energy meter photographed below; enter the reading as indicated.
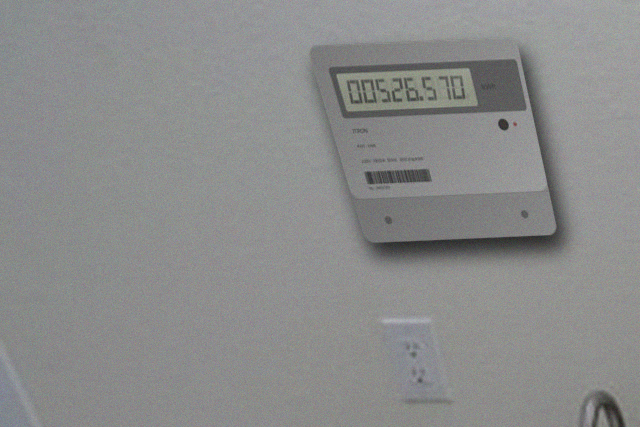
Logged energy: 526.570 kWh
